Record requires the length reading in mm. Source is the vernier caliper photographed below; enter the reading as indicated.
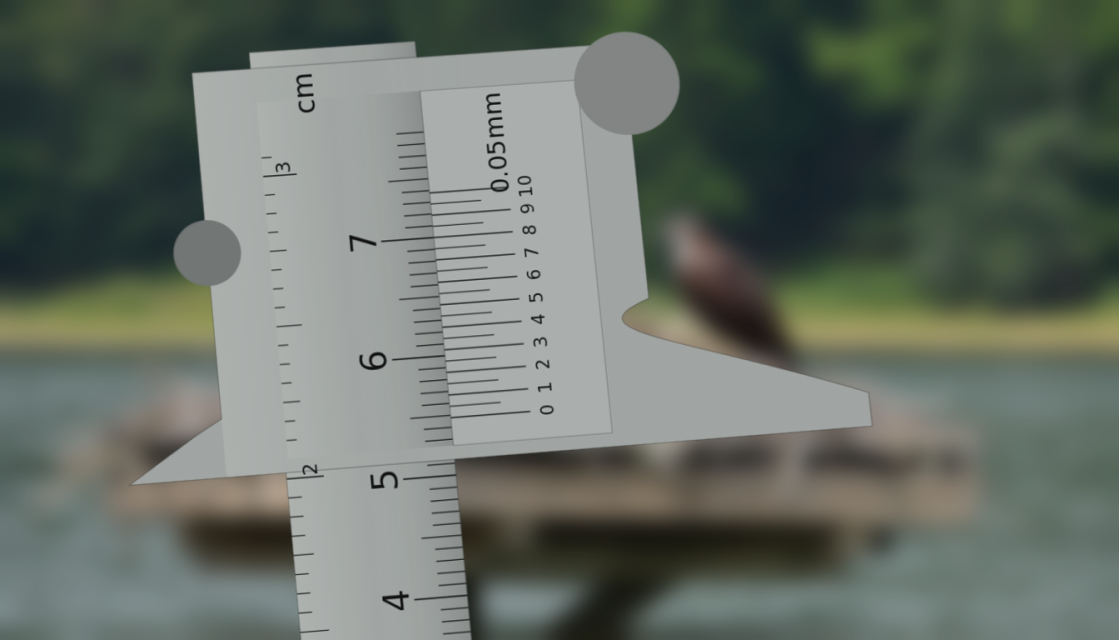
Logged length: 54.8 mm
